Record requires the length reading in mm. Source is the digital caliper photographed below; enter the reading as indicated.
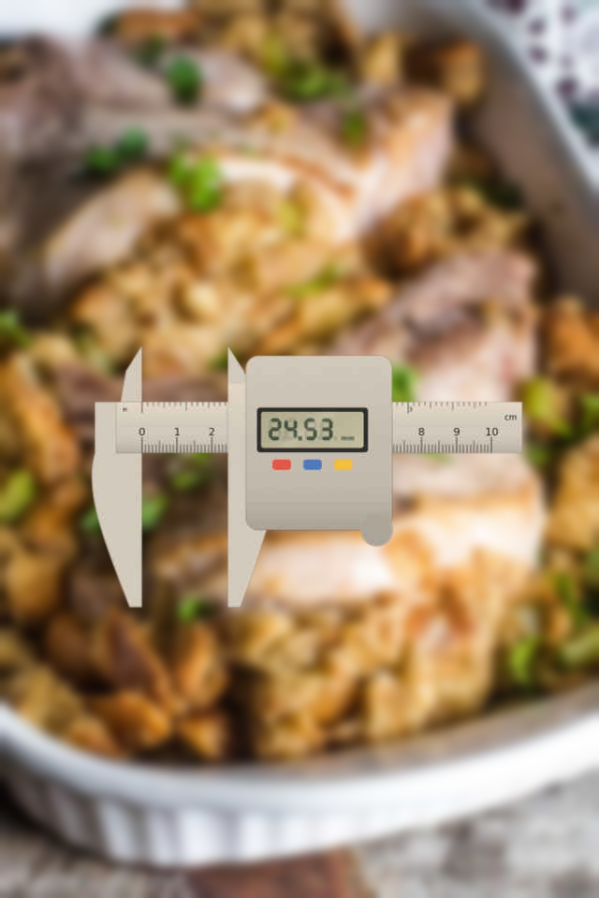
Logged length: 24.53 mm
